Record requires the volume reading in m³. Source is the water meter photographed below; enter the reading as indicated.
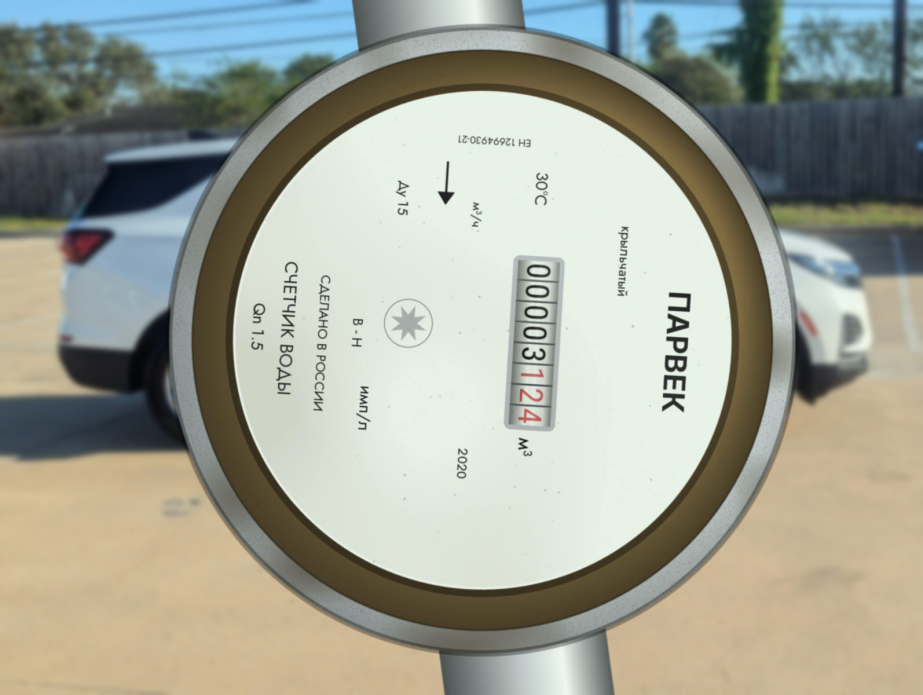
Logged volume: 3.124 m³
